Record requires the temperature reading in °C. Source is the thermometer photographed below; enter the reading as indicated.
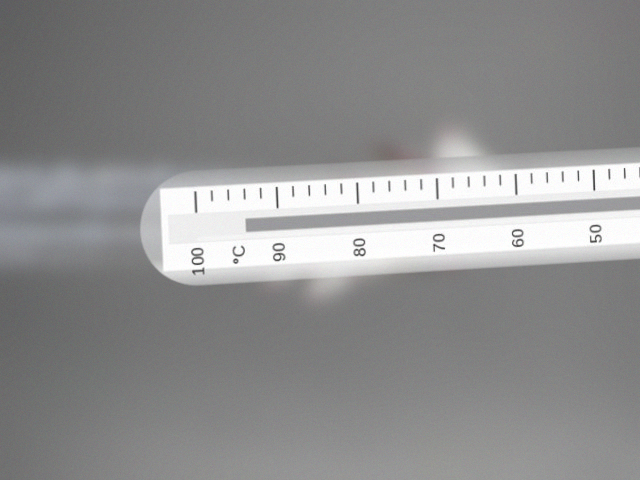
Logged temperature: 94 °C
